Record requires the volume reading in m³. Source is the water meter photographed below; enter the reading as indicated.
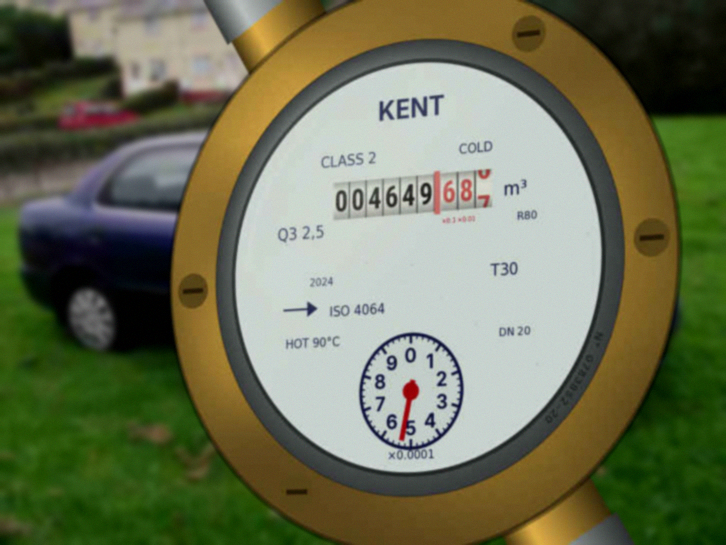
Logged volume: 4649.6865 m³
